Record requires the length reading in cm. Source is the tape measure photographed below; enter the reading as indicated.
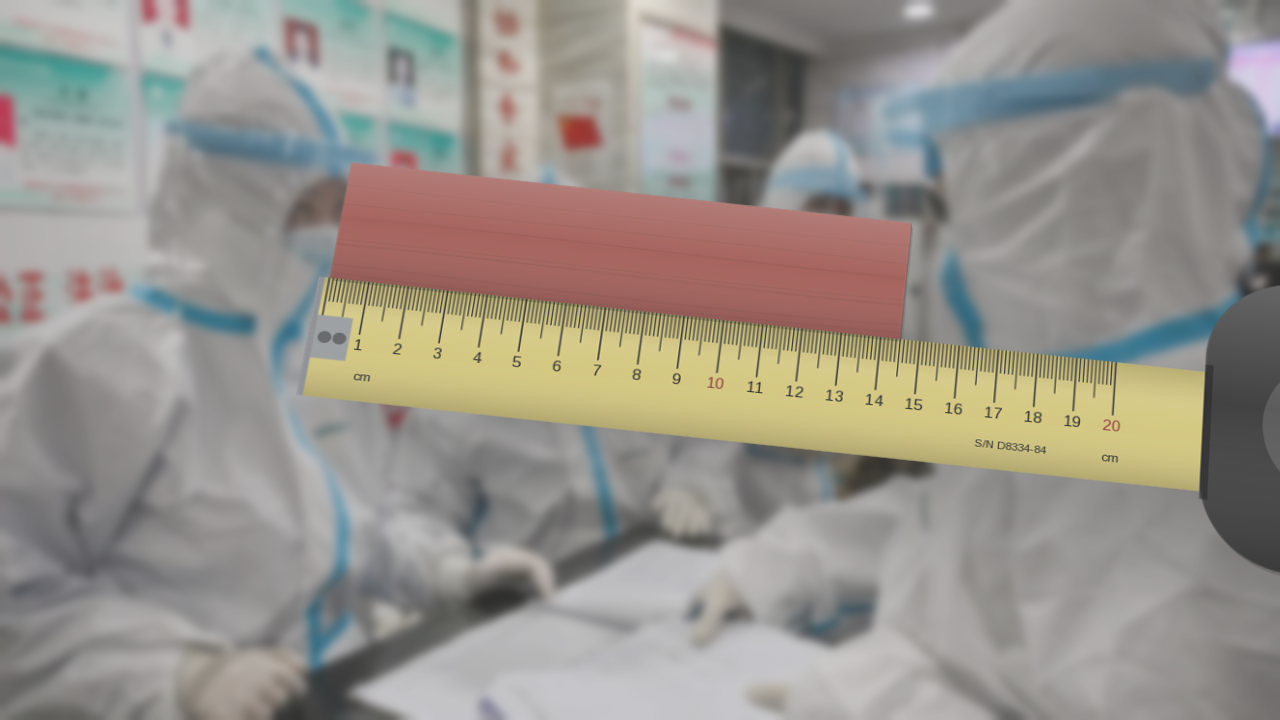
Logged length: 14.5 cm
